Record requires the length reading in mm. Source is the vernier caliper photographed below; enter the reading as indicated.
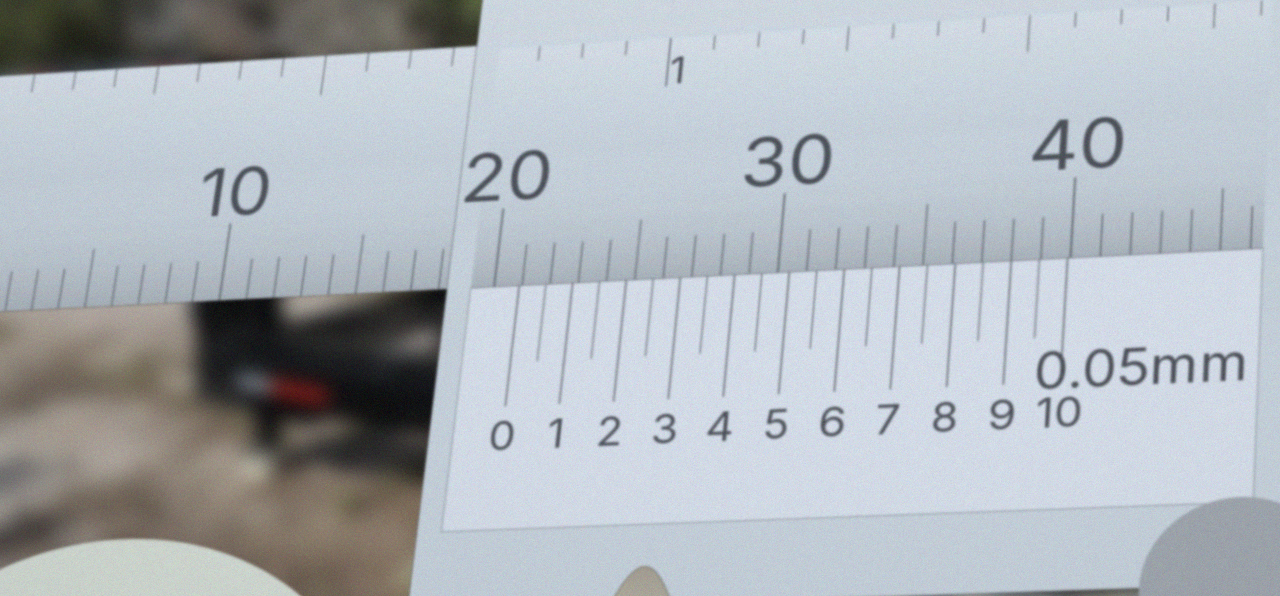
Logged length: 20.9 mm
